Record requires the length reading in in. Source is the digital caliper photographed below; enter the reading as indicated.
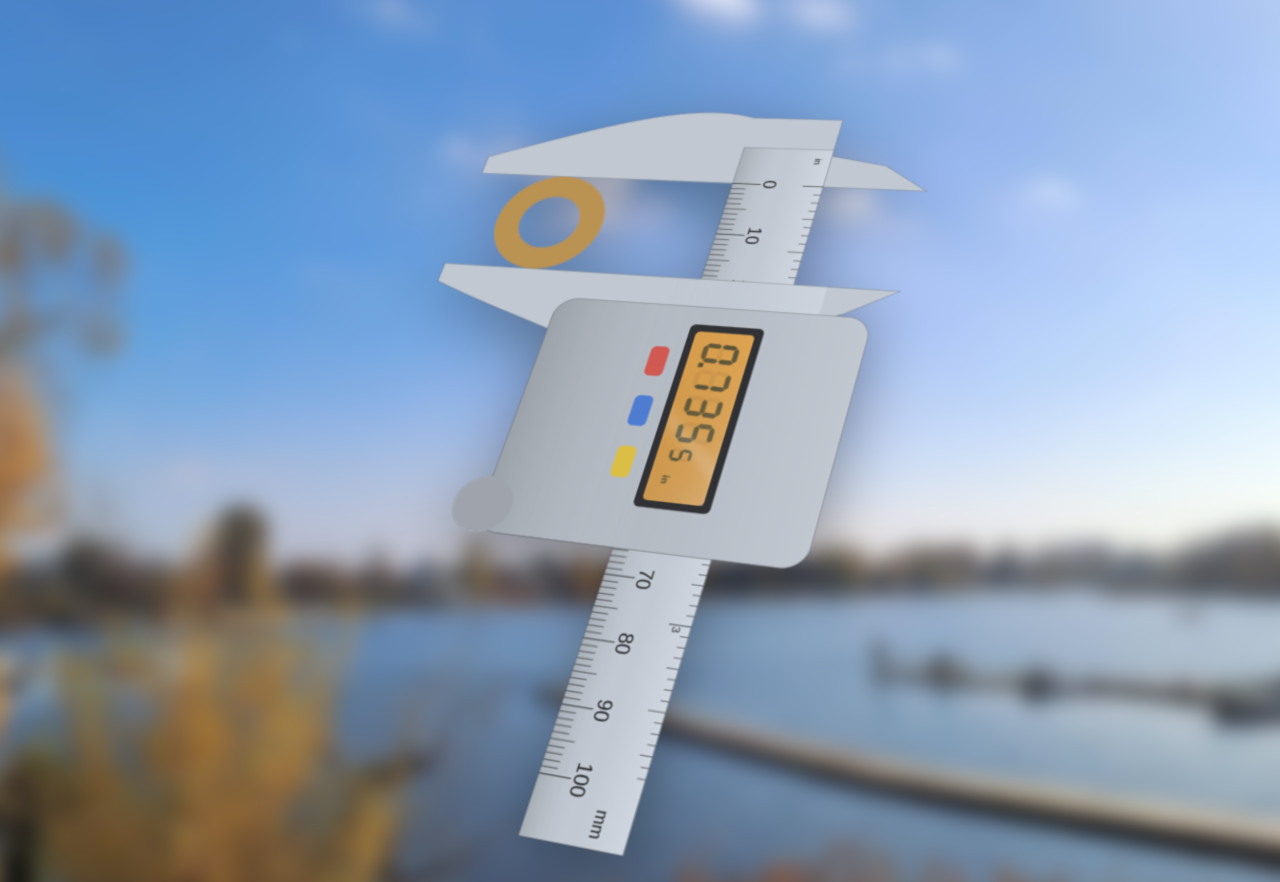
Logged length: 0.7355 in
